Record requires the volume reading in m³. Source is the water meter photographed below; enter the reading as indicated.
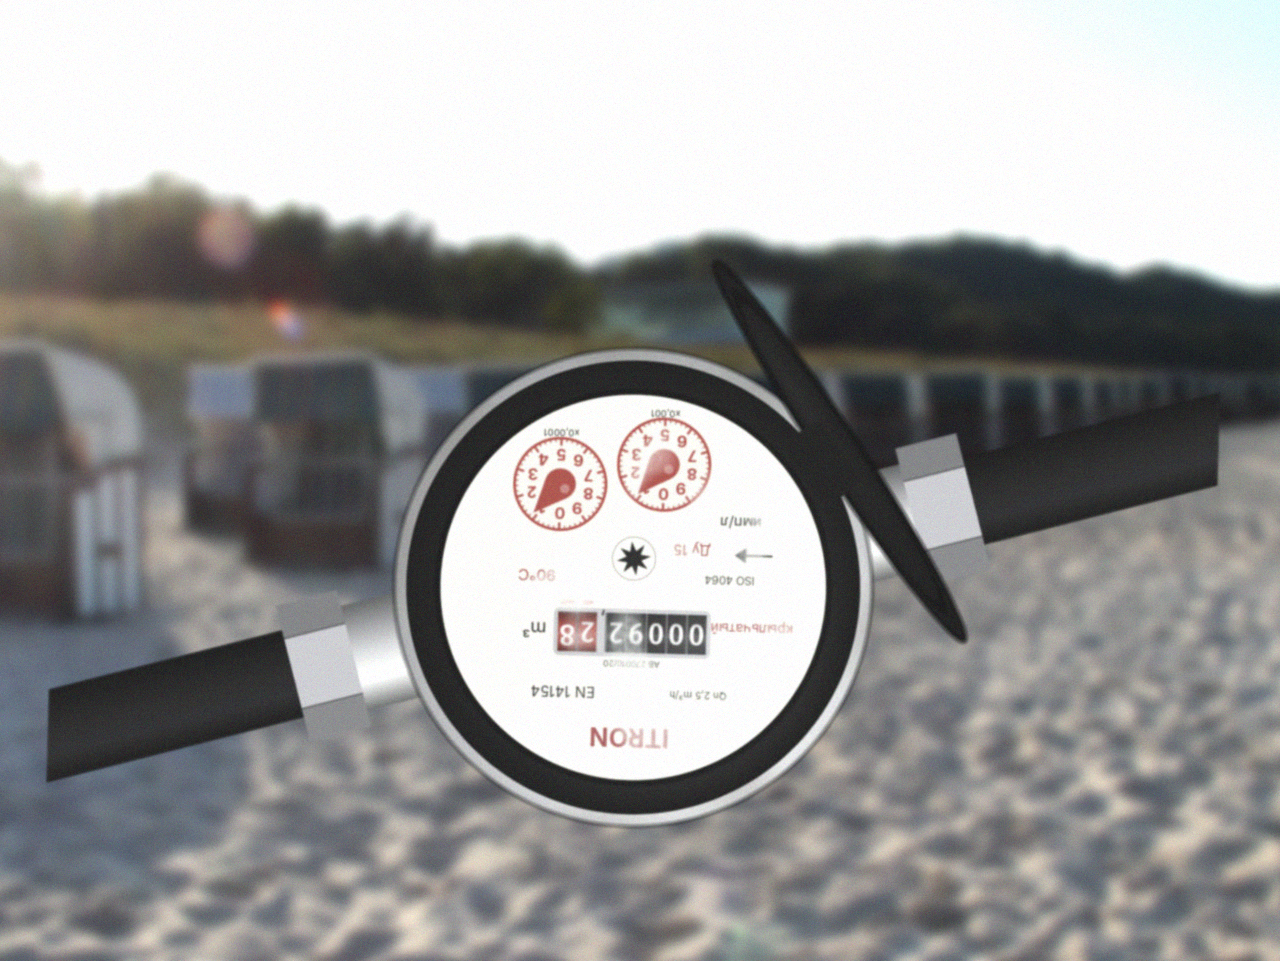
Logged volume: 92.2811 m³
